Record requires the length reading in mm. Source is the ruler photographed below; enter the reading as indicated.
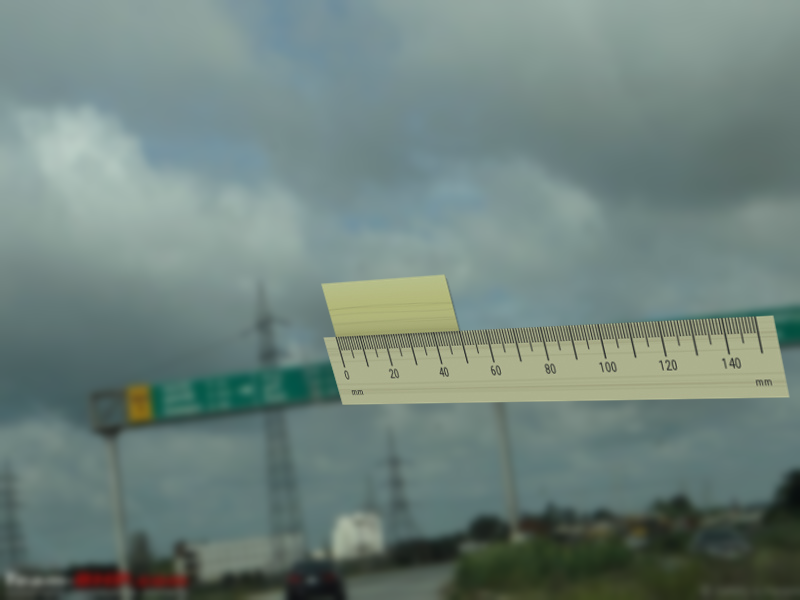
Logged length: 50 mm
